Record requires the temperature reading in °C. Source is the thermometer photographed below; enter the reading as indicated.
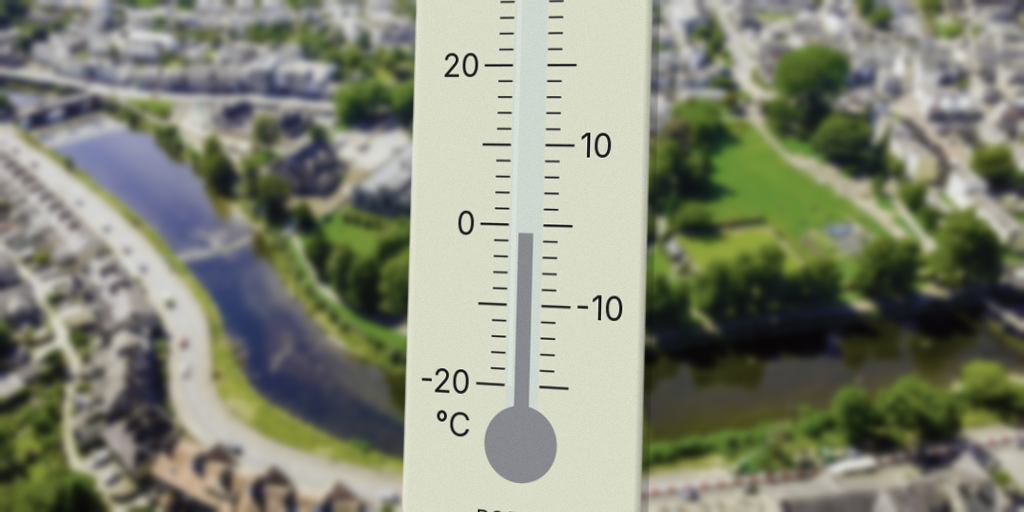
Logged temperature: -1 °C
